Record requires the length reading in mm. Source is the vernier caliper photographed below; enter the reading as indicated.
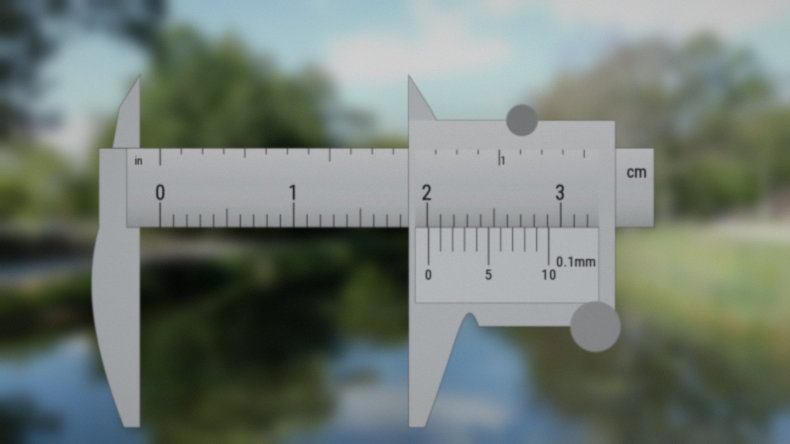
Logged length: 20.1 mm
